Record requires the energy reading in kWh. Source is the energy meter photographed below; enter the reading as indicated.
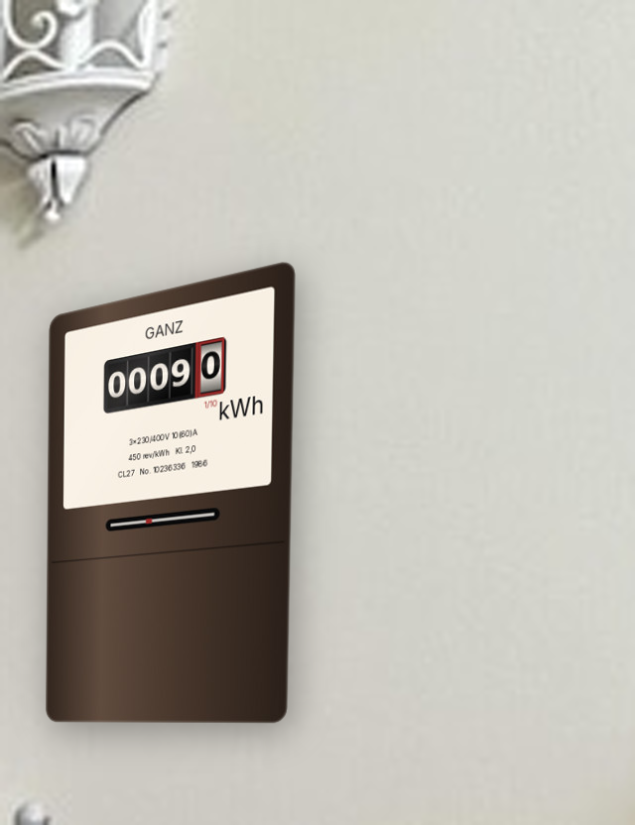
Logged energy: 9.0 kWh
